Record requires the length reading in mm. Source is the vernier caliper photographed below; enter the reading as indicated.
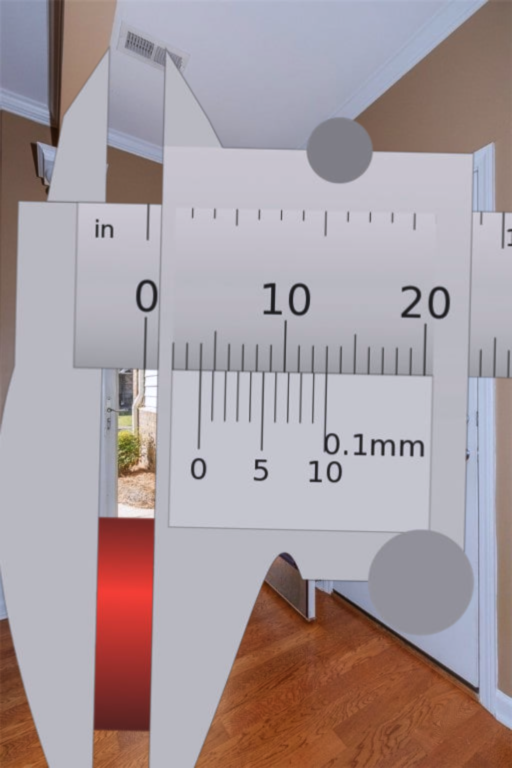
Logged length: 4.0 mm
